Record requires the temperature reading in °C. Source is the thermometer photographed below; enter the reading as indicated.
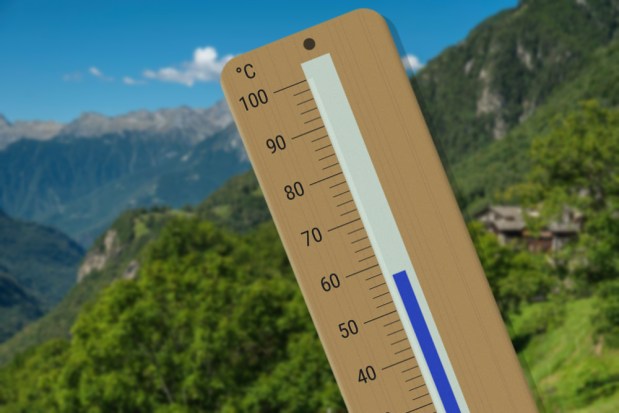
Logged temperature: 57 °C
